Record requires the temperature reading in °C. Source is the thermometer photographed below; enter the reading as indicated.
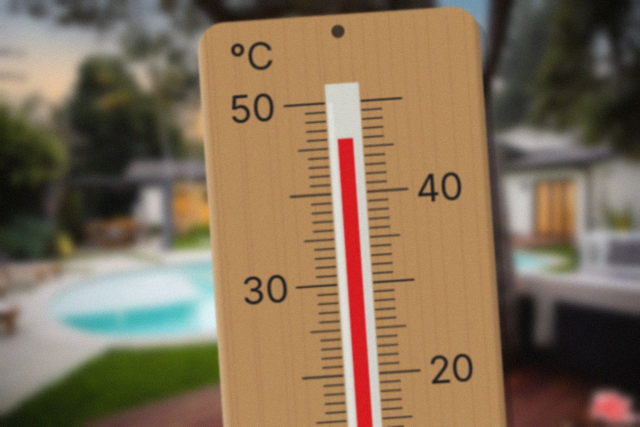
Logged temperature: 46 °C
